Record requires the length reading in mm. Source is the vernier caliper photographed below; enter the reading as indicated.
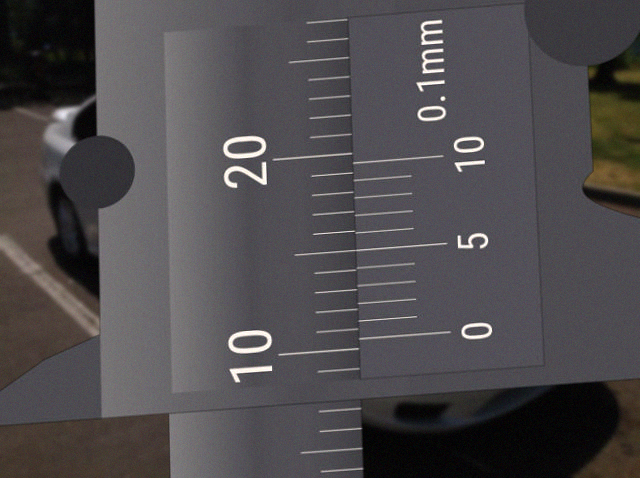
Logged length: 10.5 mm
